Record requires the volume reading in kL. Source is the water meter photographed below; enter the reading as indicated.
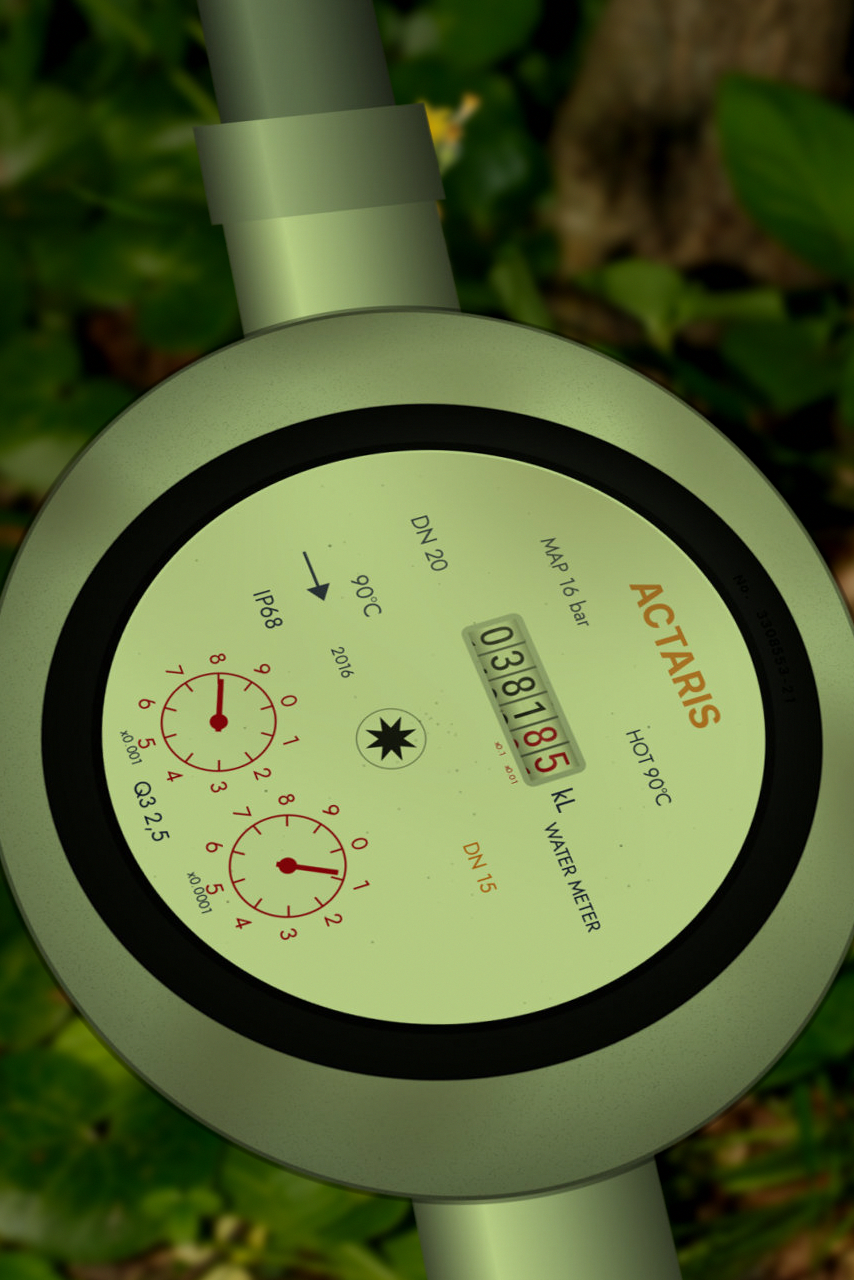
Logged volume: 381.8580 kL
